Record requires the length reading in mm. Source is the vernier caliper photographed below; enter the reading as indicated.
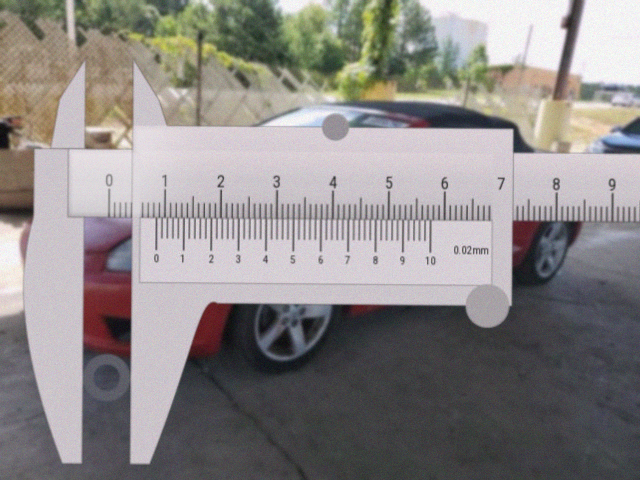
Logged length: 8.5 mm
